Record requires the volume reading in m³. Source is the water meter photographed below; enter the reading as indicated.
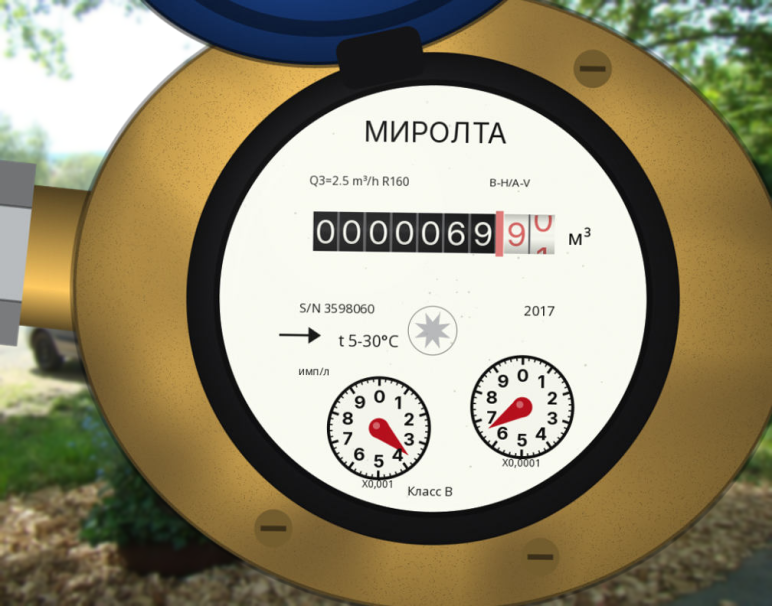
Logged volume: 69.9036 m³
